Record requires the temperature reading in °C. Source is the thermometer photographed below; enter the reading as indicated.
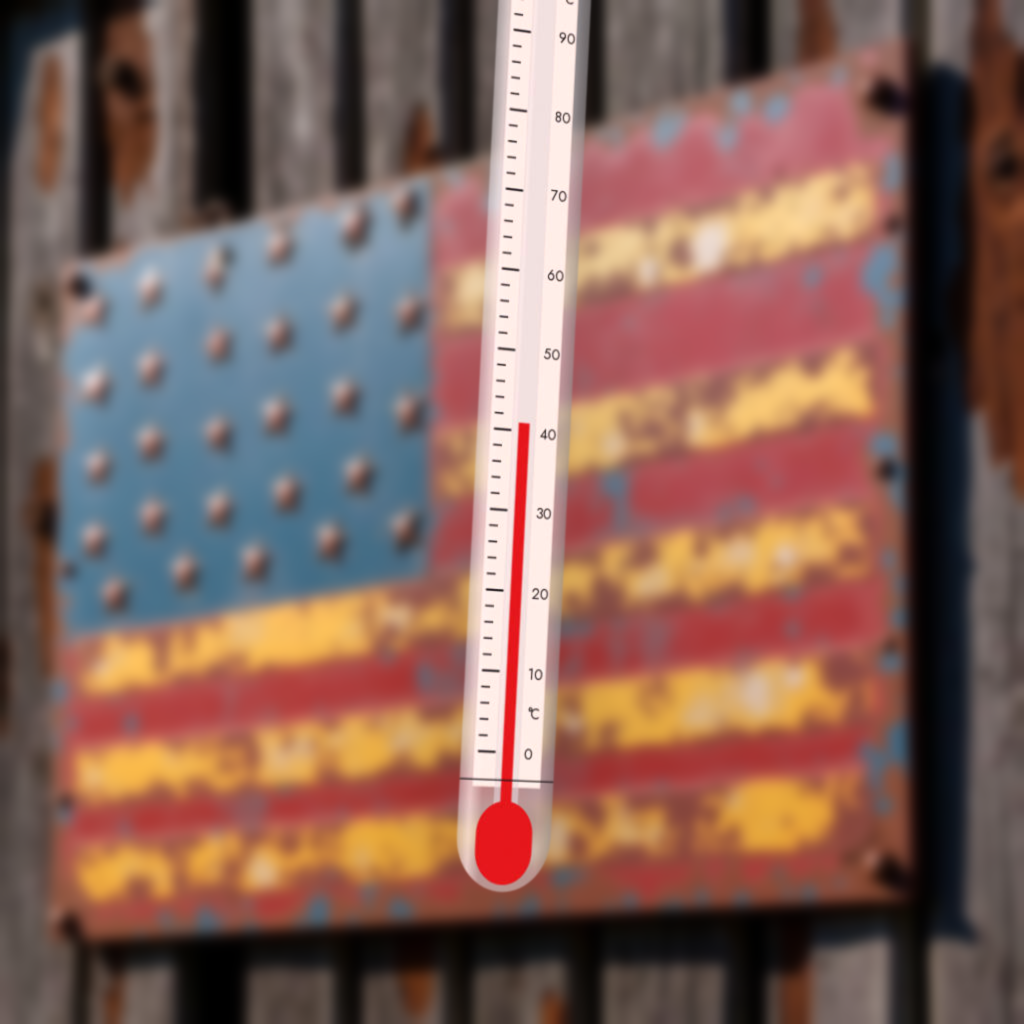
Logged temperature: 41 °C
